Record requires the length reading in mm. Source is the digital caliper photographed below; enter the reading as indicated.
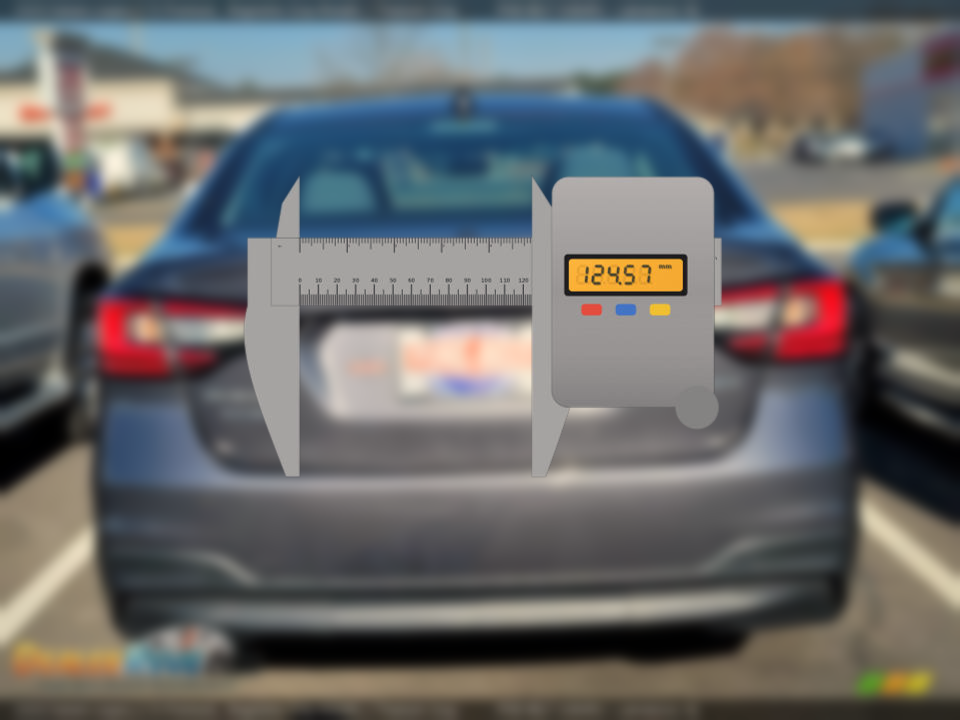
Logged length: 124.57 mm
